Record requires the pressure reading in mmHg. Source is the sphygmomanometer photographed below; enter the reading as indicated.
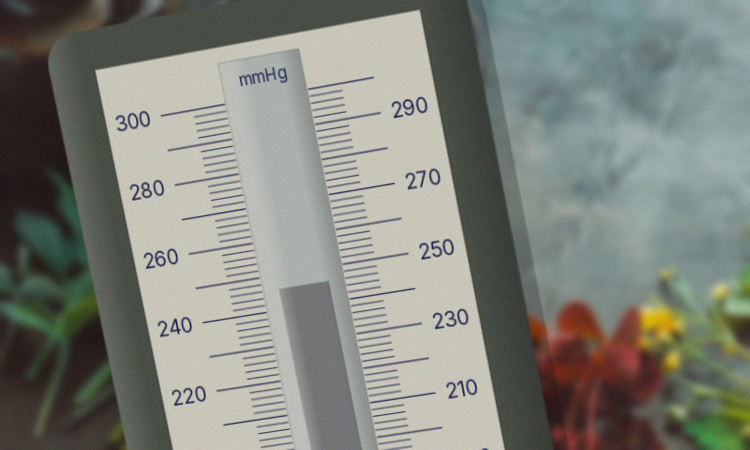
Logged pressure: 246 mmHg
